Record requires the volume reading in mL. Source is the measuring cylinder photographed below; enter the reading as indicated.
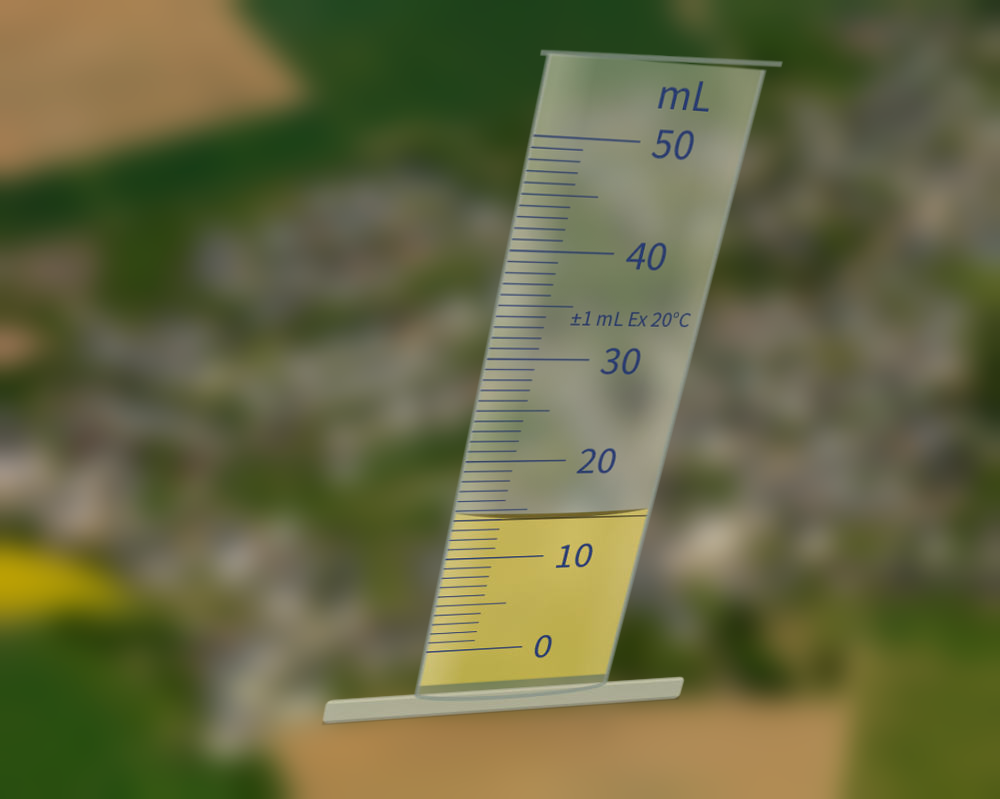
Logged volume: 14 mL
